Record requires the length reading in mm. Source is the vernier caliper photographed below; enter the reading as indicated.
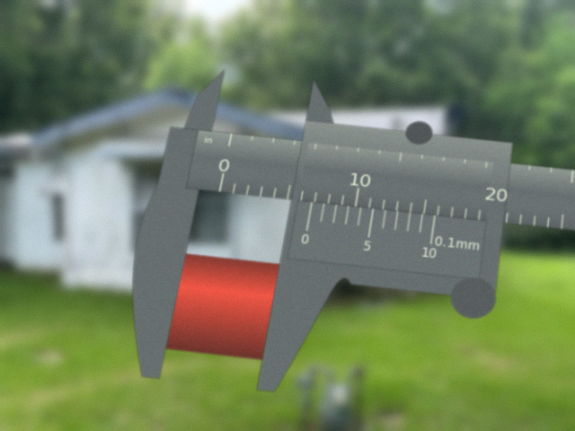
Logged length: 6.8 mm
